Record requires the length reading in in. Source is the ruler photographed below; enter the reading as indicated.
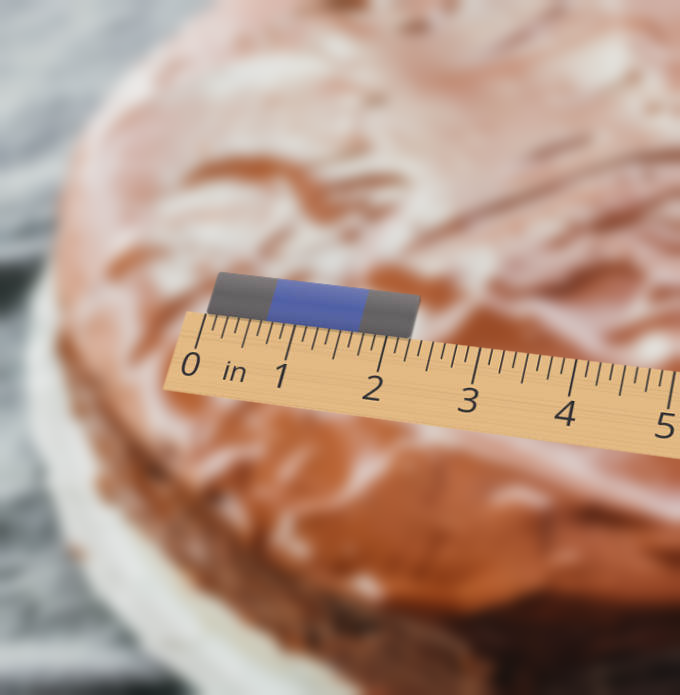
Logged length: 2.25 in
